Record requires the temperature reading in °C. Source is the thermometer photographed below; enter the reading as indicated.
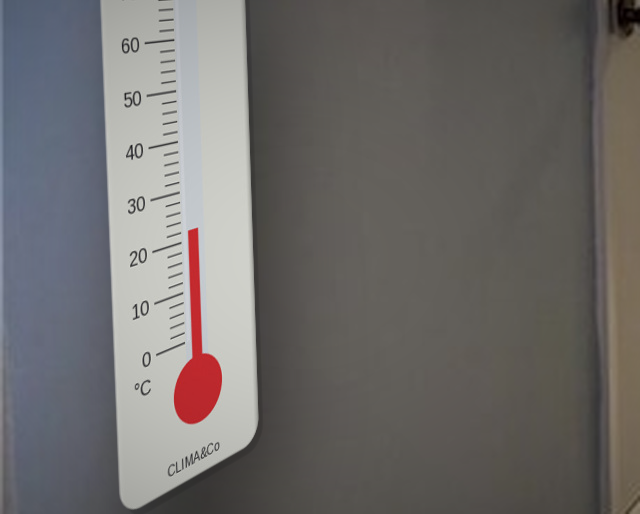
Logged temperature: 22 °C
